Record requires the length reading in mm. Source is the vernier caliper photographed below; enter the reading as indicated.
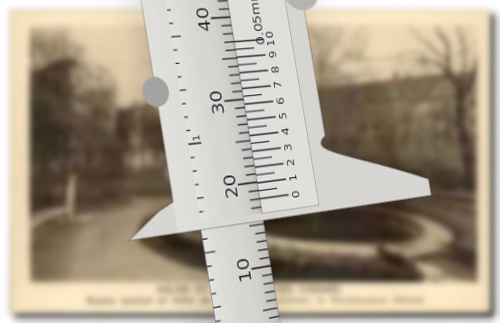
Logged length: 18.0 mm
